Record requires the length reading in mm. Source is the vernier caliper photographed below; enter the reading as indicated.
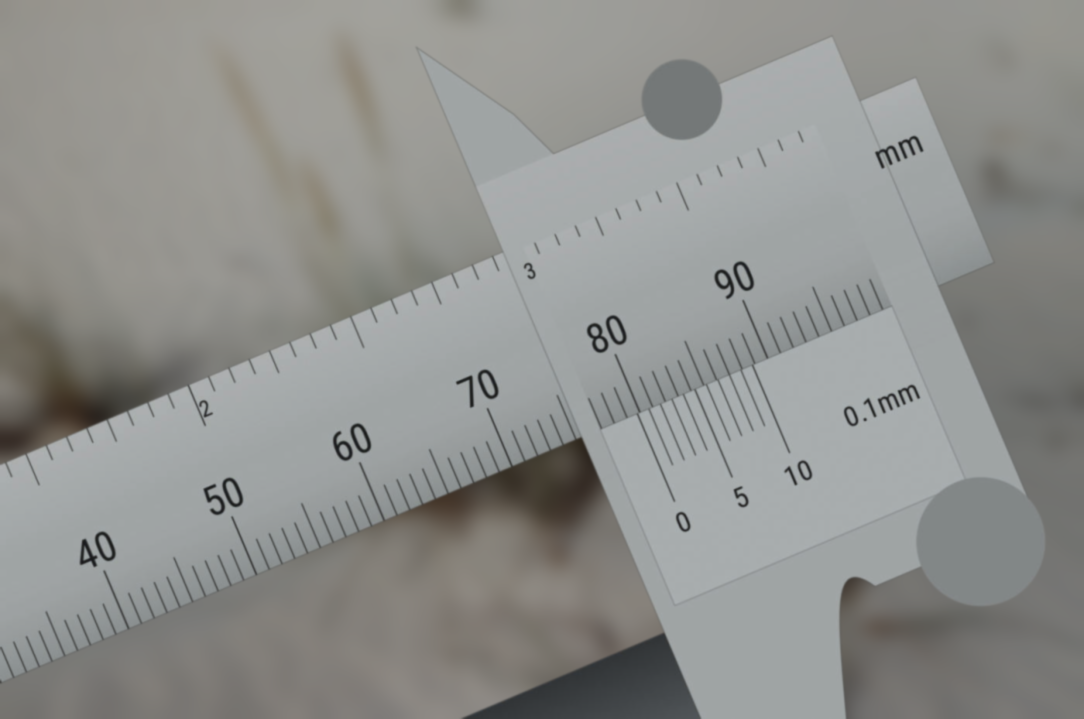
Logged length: 79.8 mm
